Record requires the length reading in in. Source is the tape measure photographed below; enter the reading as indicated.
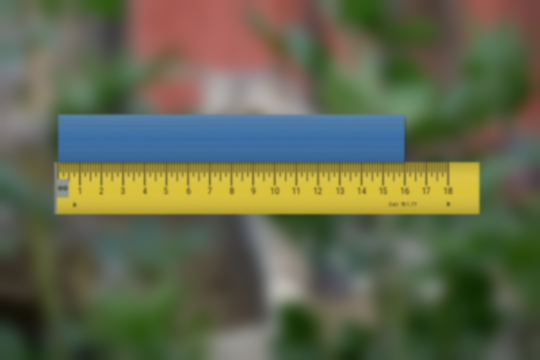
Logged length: 16 in
